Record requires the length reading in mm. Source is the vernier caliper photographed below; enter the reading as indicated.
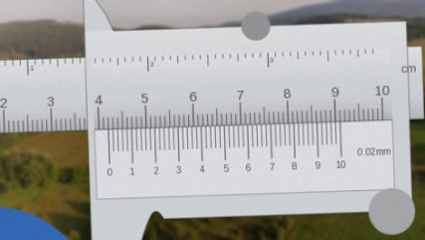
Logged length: 42.0 mm
